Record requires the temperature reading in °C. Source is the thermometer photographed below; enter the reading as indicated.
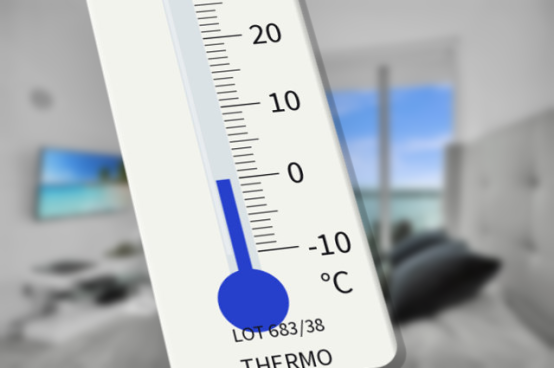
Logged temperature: 0 °C
